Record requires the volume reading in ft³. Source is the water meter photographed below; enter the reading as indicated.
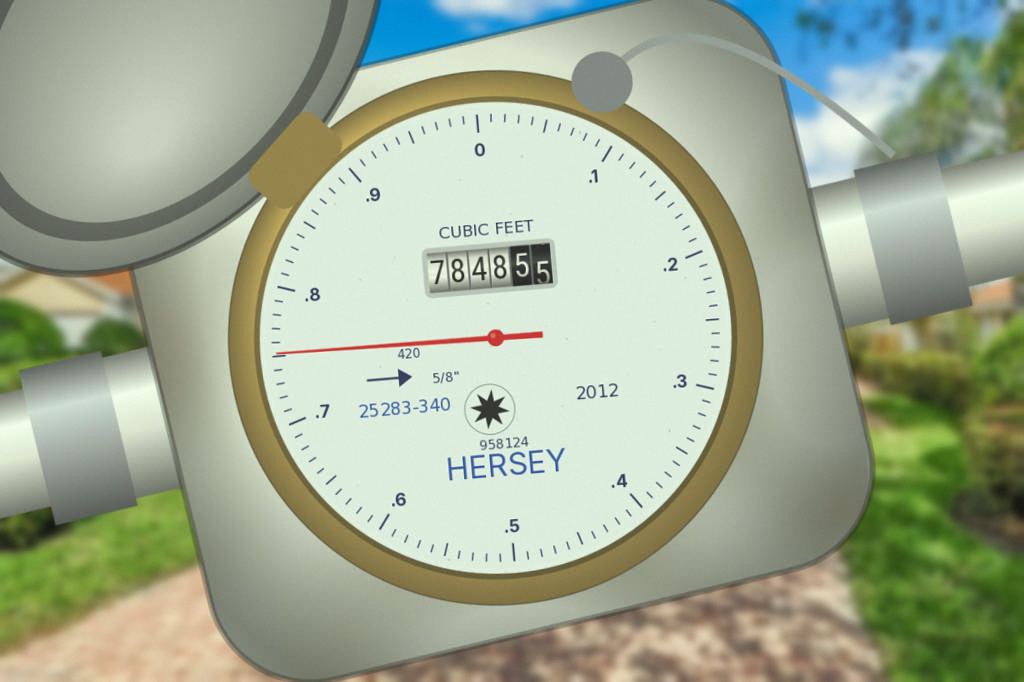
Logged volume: 784854.75 ft³
